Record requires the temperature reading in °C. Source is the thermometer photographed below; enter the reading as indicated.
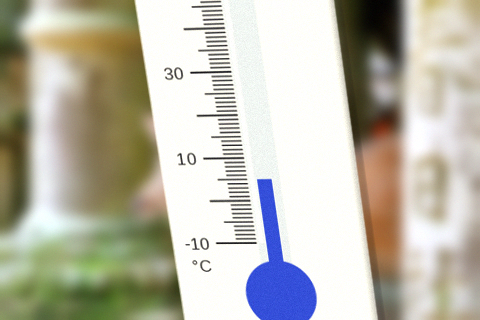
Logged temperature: 5 °C
